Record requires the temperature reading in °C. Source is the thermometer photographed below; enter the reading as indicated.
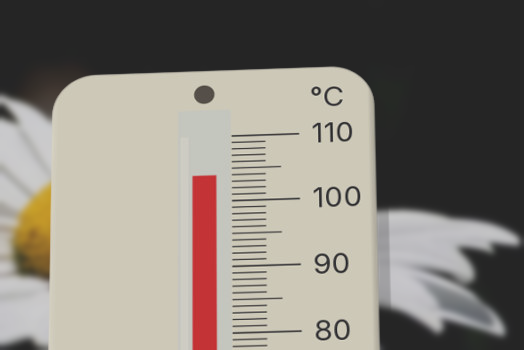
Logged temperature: 104 °C
